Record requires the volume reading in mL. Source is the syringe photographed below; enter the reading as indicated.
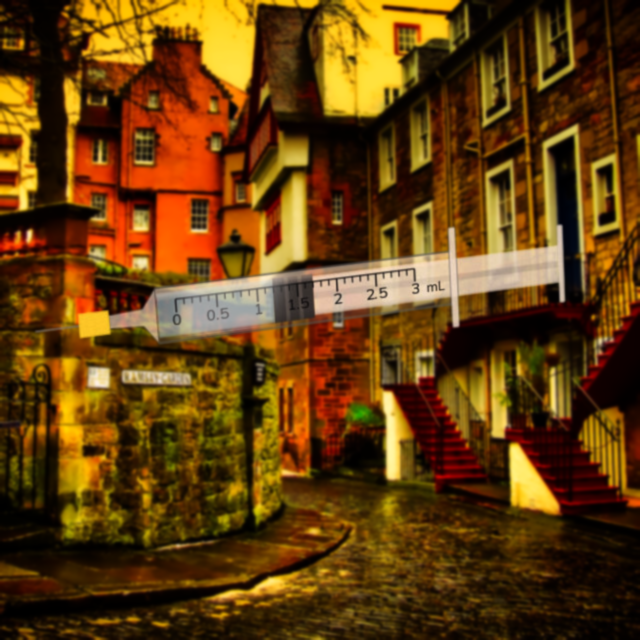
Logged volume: 1.2 mL
